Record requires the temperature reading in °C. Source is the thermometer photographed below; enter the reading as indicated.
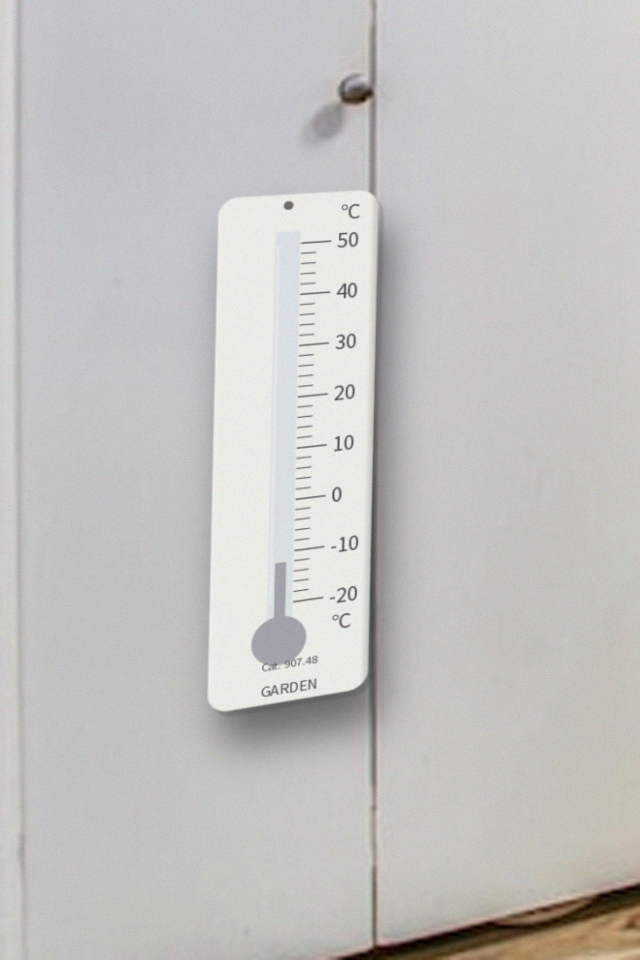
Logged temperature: -12 °C
